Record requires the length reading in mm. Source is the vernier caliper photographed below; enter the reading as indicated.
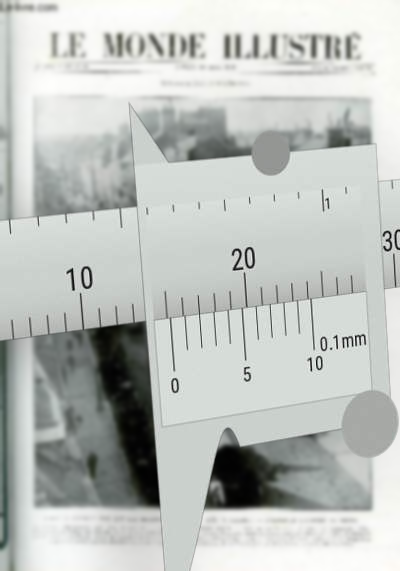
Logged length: 15.2 mm
